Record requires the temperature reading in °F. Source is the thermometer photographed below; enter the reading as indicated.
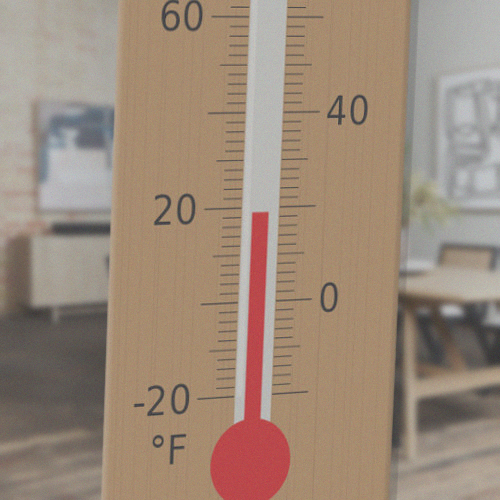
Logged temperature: 19 °F
